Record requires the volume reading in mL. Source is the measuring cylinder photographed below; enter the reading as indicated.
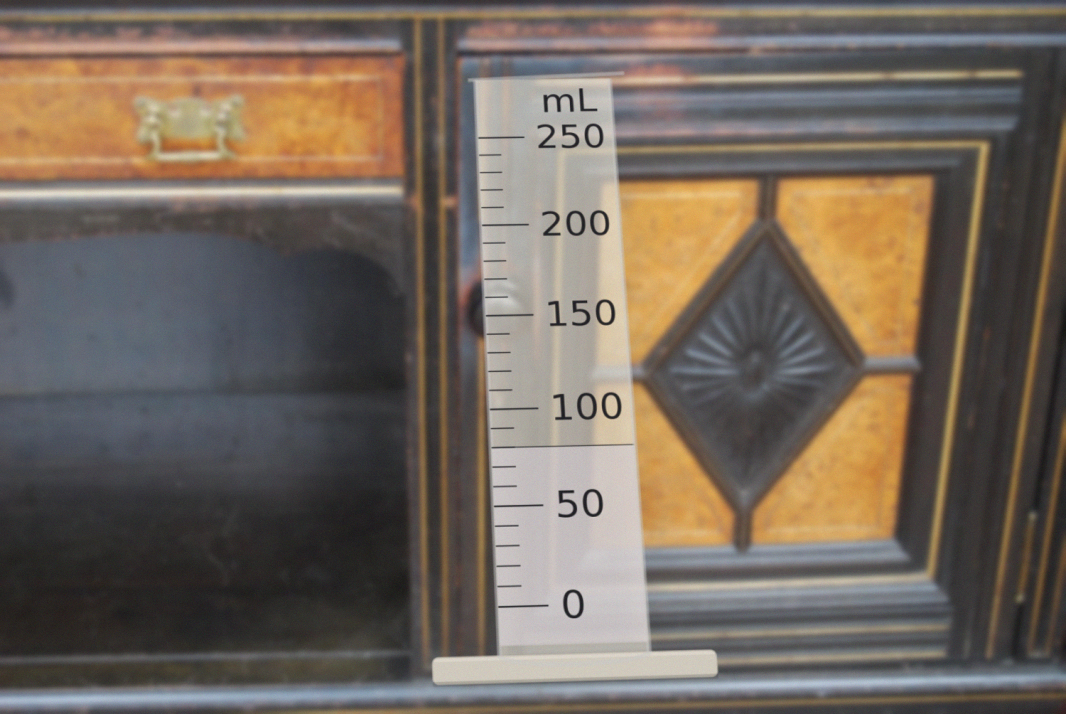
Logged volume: 80 mL
